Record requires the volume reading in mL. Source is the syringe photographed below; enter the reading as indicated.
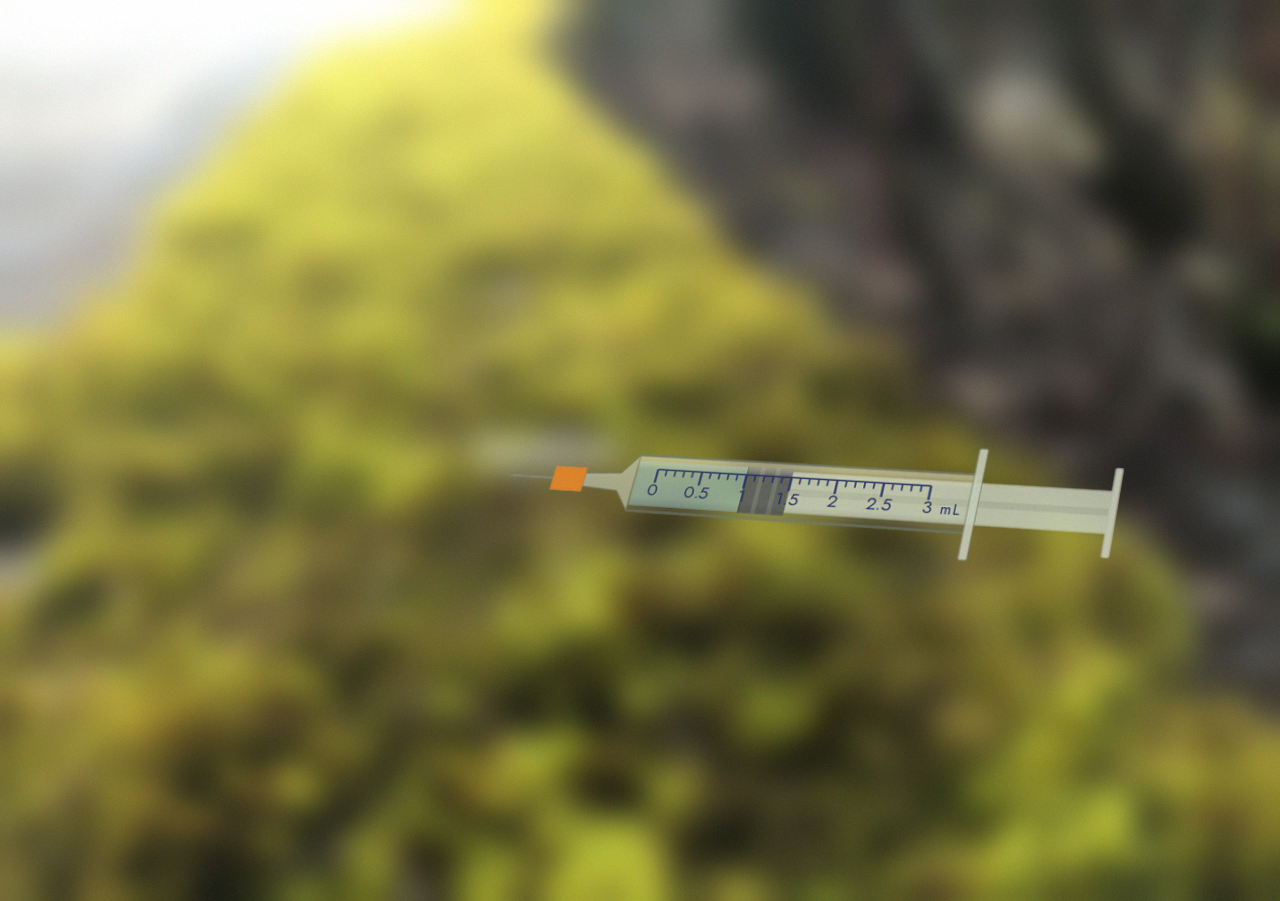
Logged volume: 1 mL
